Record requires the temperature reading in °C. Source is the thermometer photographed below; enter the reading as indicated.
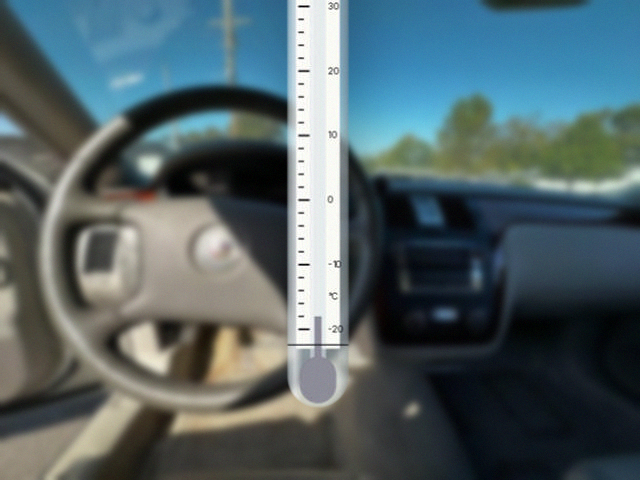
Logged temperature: -18 °C
